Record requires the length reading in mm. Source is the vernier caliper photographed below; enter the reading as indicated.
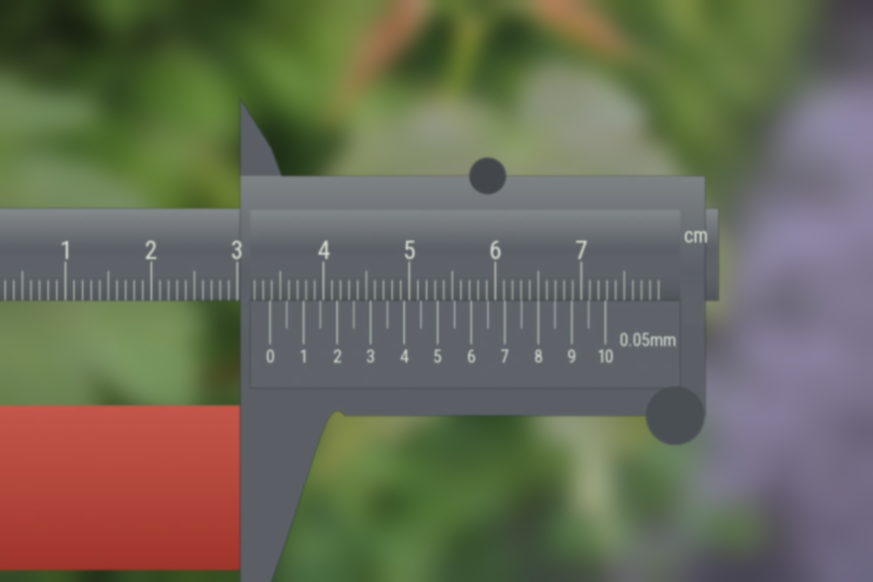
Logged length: 33.8 mm
